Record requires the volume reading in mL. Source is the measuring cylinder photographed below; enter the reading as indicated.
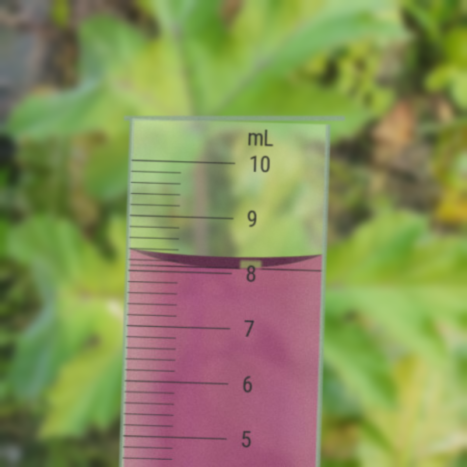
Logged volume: 8.1 mL
